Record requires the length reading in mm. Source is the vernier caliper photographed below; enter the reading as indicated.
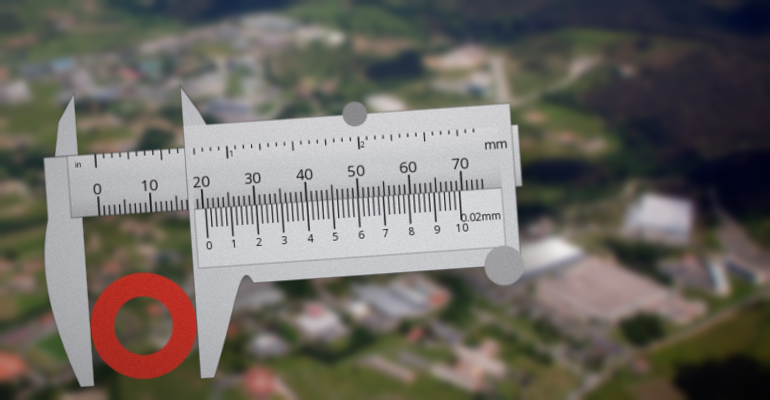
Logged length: 20.5 mm
